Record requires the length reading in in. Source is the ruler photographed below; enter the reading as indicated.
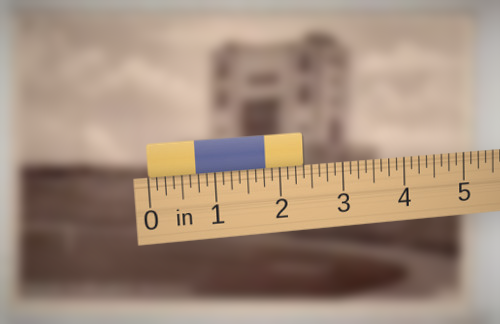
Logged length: 2.375 in
